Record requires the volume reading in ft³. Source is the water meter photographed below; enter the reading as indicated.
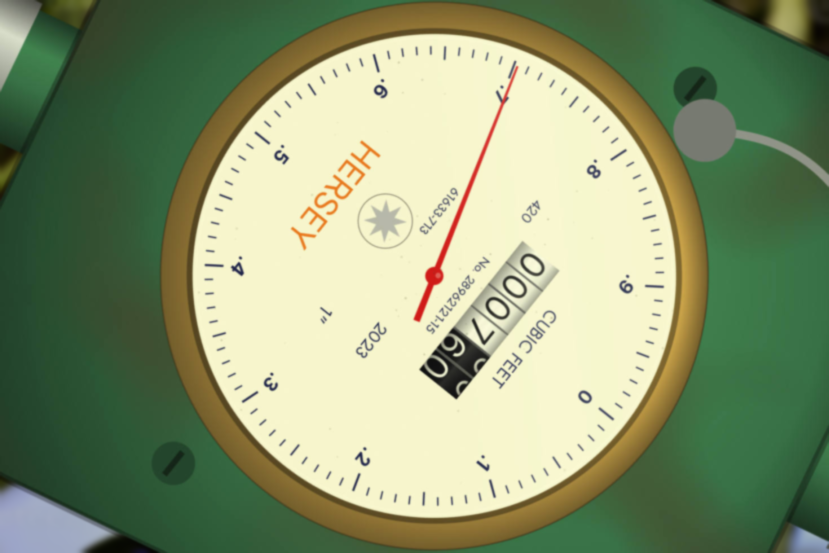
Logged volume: 759.70 ft³
